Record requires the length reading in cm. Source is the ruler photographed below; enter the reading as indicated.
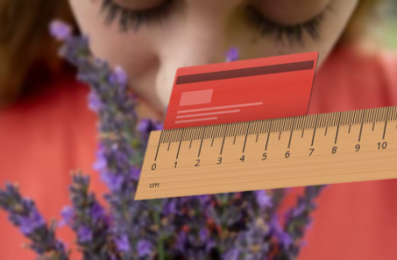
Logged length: 6.5 cm
